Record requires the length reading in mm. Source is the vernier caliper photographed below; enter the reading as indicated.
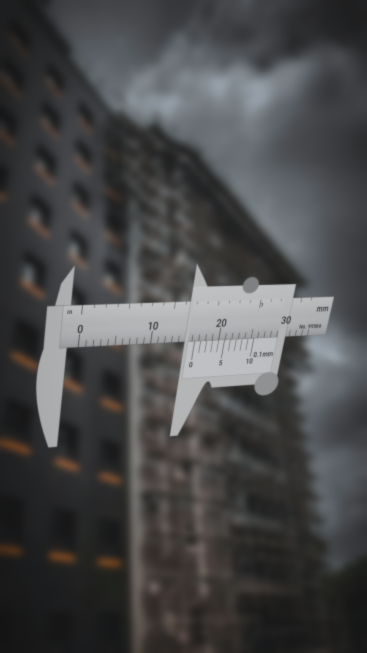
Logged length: 16.4 mm
